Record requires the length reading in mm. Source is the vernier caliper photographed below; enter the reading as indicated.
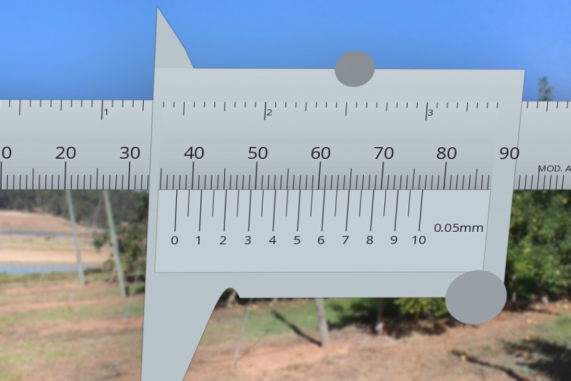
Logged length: 37.6 mm
